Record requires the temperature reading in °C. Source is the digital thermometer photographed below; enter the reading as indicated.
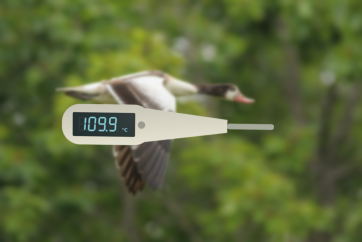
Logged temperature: 109.9 °C
